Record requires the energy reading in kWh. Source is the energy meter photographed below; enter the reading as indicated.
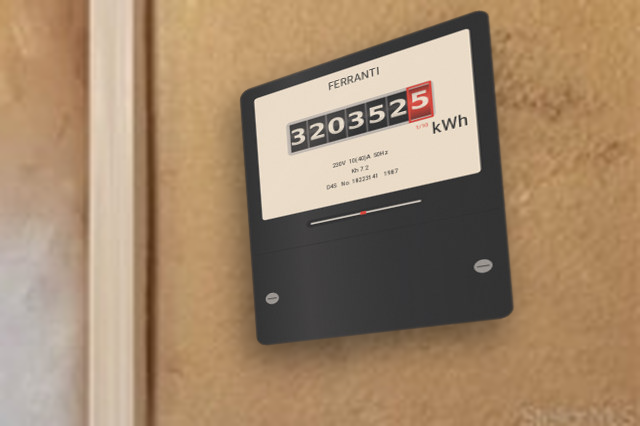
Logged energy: 320352.5 kWh
